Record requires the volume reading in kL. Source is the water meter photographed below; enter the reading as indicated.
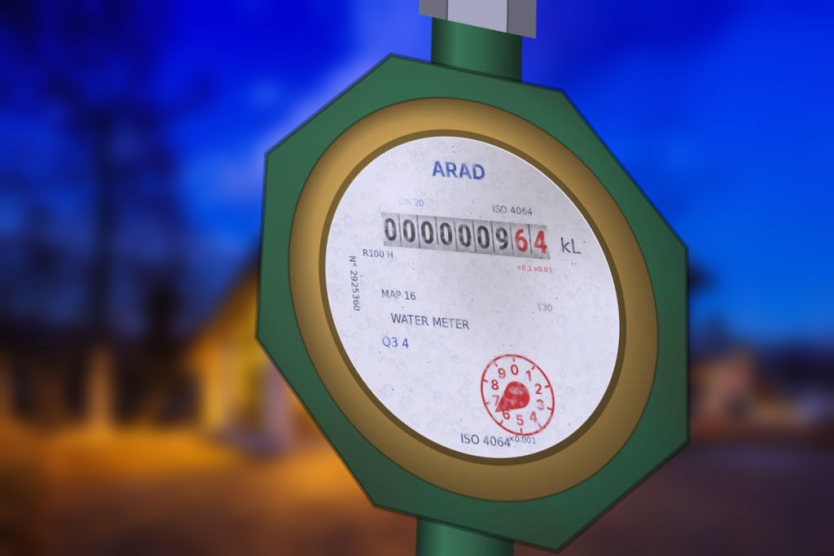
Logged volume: 9.646 kL
